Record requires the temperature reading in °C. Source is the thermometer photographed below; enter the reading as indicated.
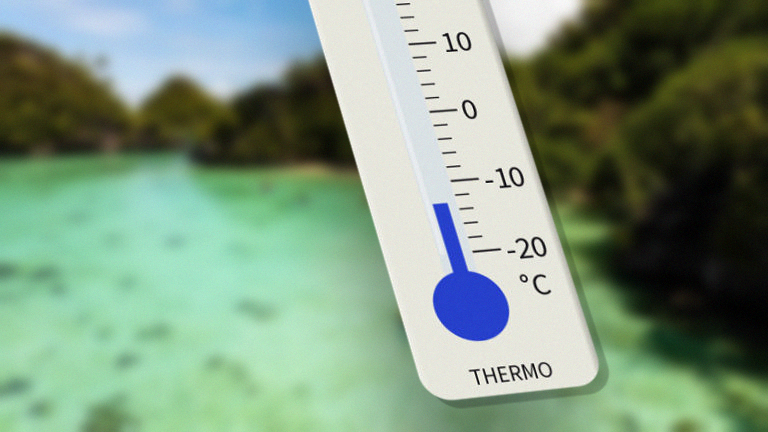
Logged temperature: -13 °C
